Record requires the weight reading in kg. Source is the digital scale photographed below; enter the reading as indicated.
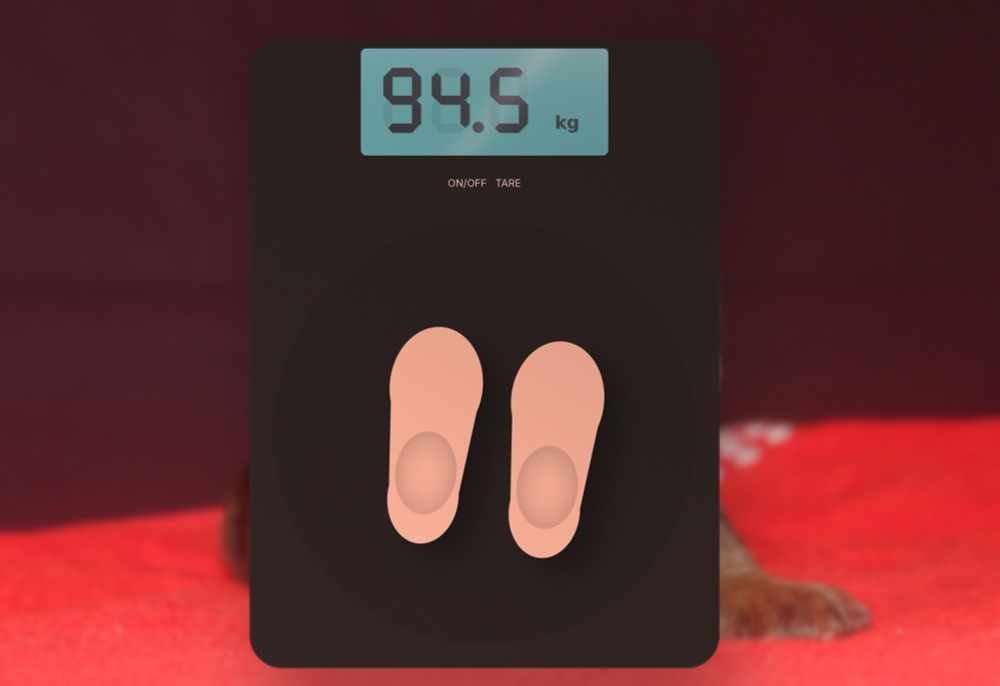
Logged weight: 94.5 kg
